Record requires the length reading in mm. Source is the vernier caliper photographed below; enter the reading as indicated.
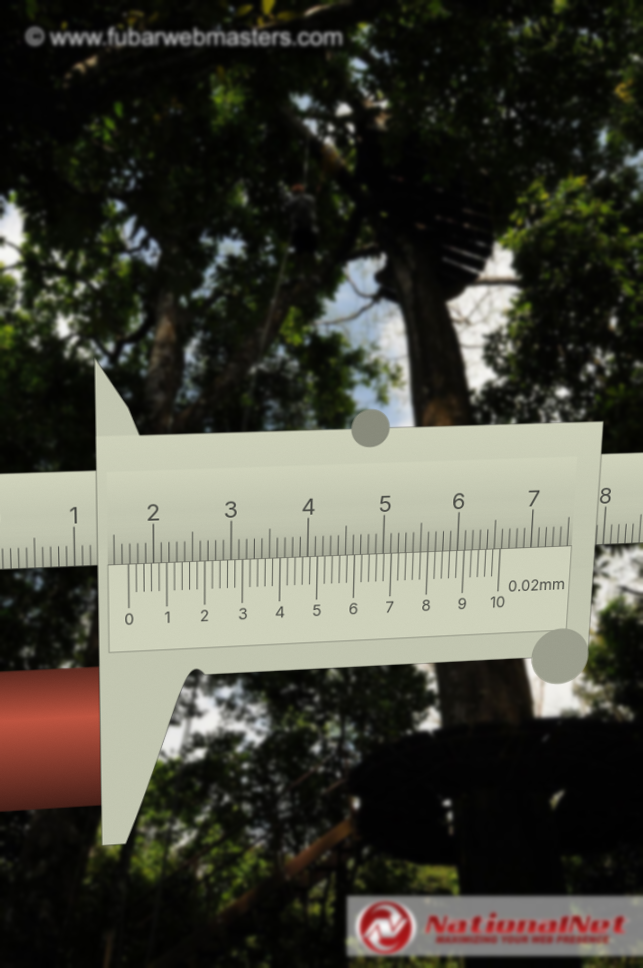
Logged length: 16.8 mm
